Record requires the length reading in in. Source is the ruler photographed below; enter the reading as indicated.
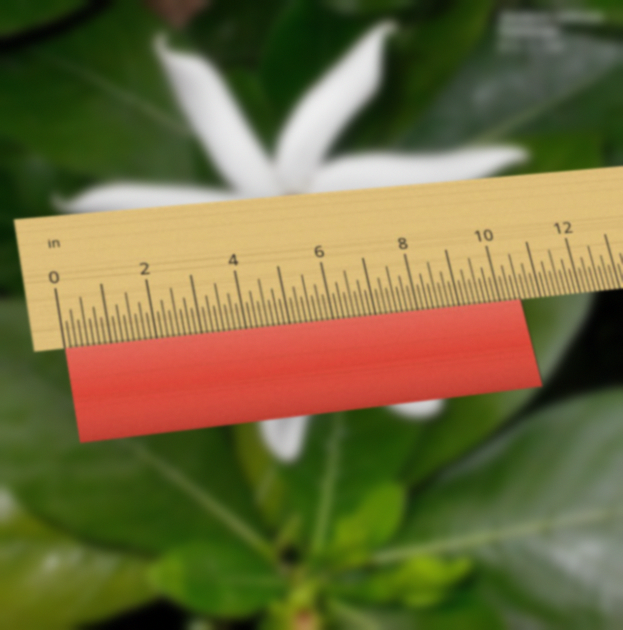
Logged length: 10.5 in
